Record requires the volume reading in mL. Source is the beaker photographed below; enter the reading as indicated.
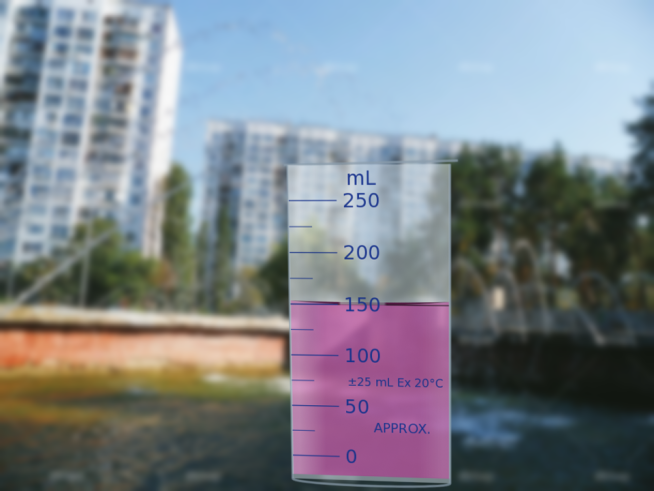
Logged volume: 150 mL
